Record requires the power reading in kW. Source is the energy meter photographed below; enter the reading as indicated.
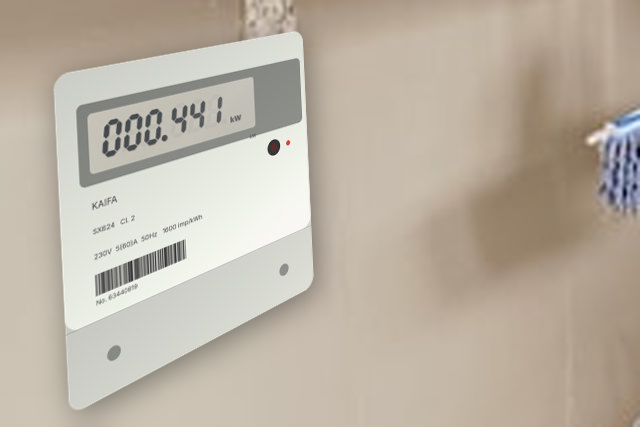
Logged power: 0.441 kW
